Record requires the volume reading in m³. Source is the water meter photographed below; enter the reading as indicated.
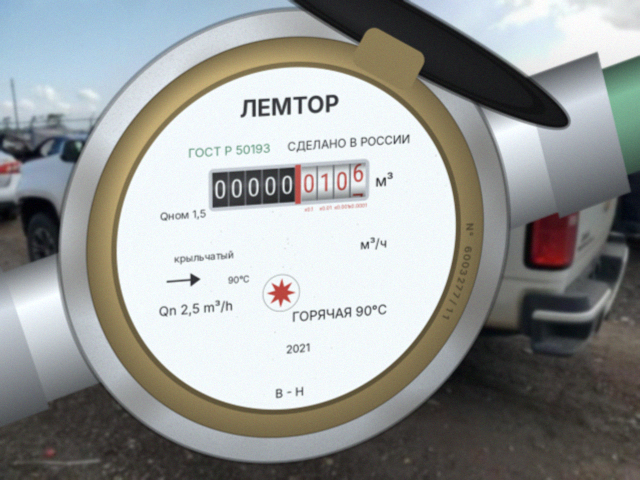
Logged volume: 0.0106 m³
